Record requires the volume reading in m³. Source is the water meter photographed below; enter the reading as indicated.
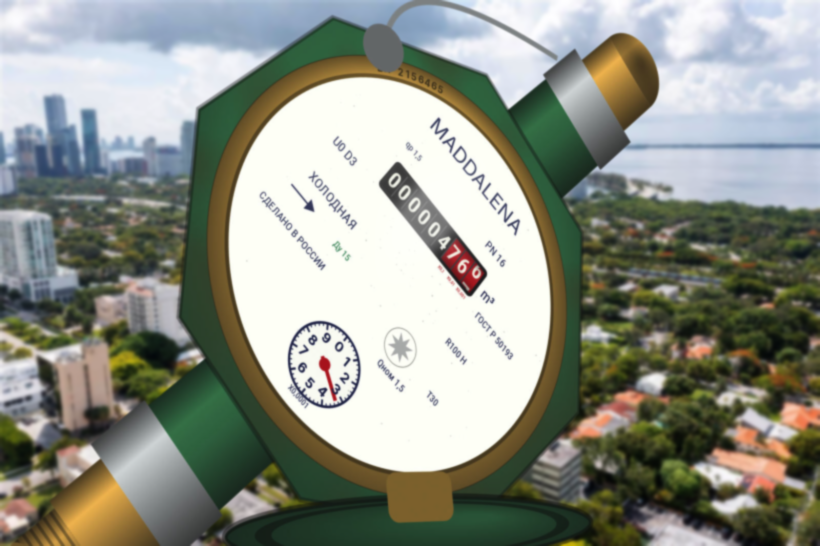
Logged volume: 4.7663 m³
